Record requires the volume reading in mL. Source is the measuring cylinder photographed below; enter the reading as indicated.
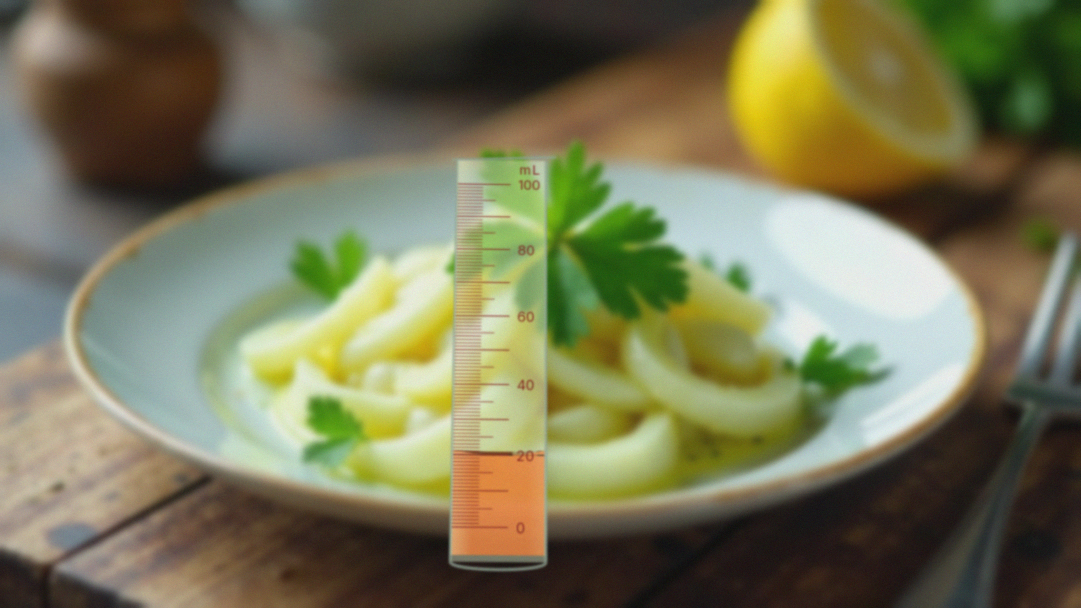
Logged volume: 20 mL
